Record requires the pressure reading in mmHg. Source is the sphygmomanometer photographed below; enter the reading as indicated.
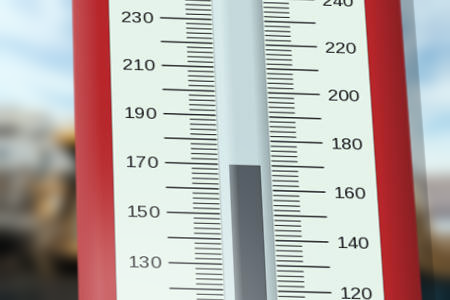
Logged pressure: 170 mmHg
